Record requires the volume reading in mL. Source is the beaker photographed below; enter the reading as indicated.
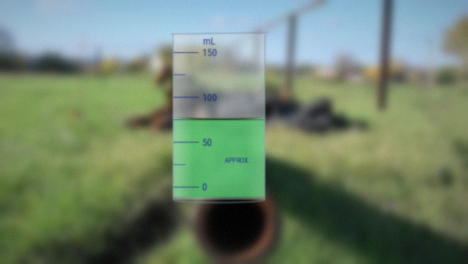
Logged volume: 75 mL
